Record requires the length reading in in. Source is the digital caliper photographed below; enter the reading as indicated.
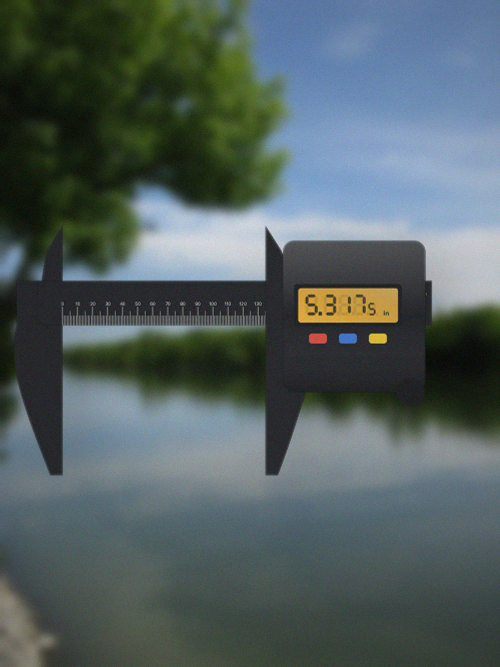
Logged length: 5.3175 in
